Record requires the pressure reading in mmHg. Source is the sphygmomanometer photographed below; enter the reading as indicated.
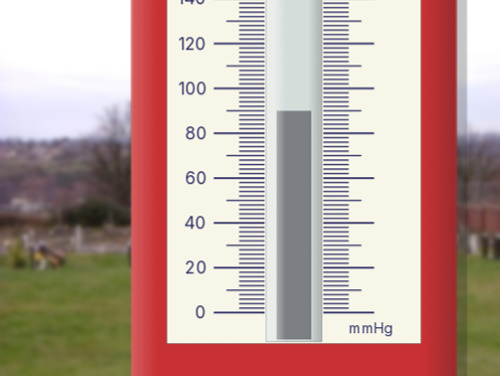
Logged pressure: 90 mmHg
